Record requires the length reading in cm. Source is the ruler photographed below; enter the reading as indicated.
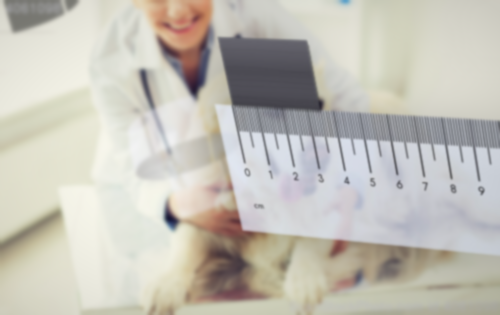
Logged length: 3.5 cm
